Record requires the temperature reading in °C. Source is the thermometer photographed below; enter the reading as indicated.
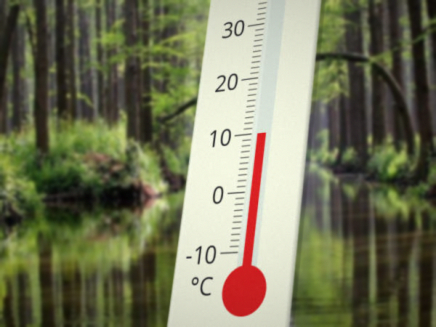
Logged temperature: 10 °C
